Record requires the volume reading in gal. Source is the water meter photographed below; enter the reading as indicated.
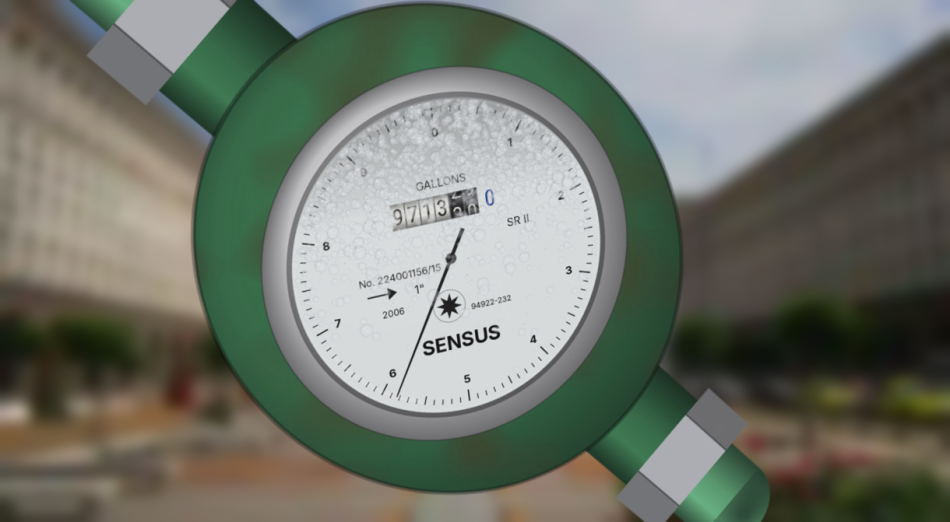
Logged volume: 9713295.8 gal
